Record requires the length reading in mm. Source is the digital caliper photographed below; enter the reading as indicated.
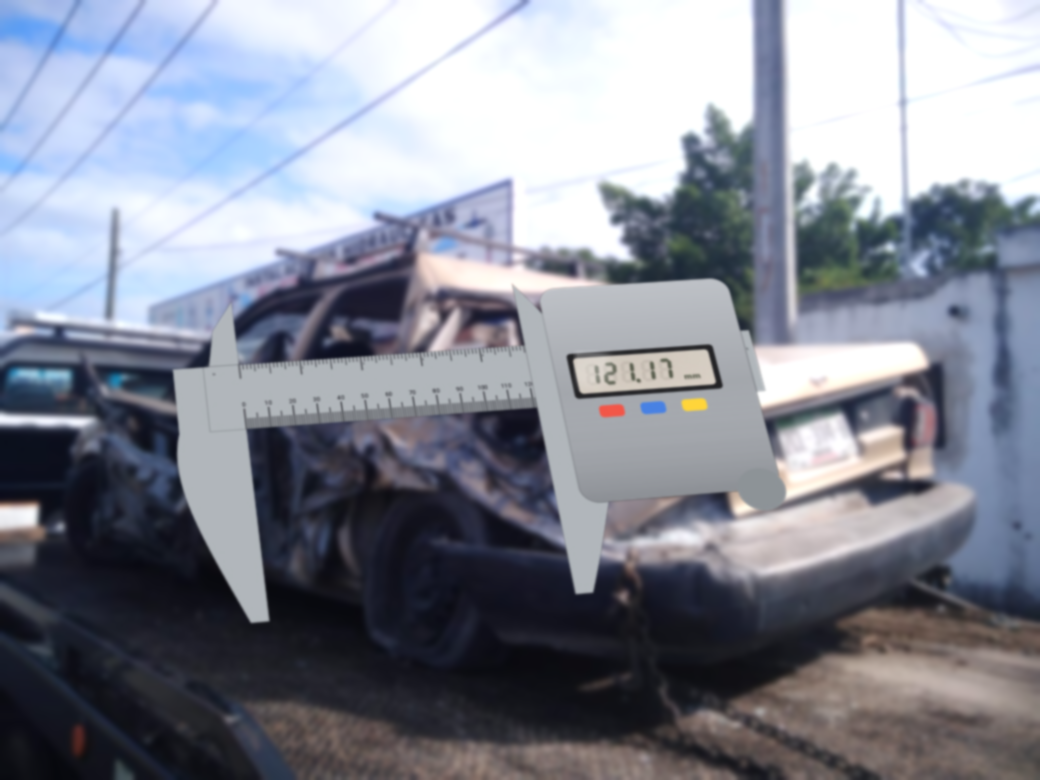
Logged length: 121.17 mm
